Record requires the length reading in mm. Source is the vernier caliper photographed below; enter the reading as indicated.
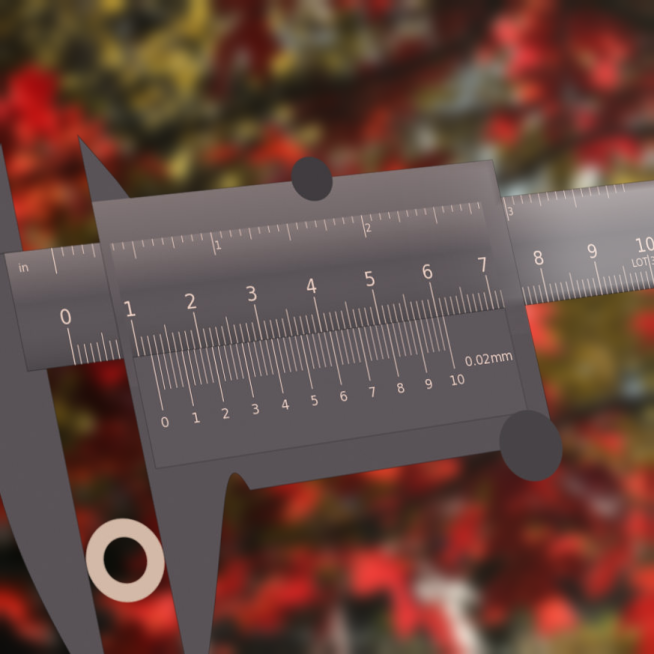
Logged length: 12.0 mm
